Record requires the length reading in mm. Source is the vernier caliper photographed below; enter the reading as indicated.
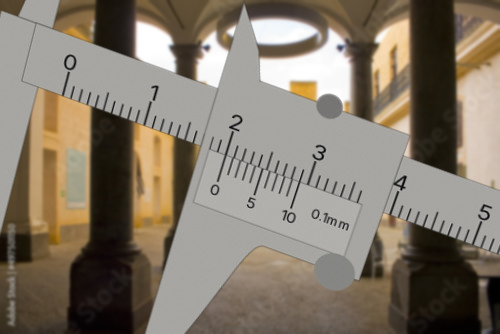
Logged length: 20.0 mm
